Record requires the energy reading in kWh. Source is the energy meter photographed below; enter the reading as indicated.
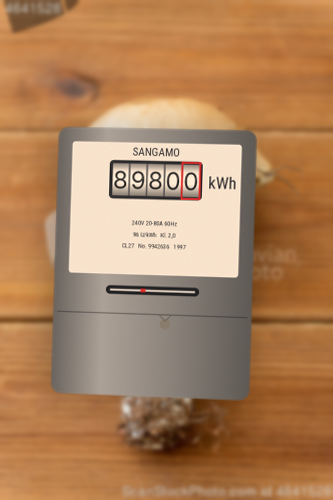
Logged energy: 8980.0 kWh
